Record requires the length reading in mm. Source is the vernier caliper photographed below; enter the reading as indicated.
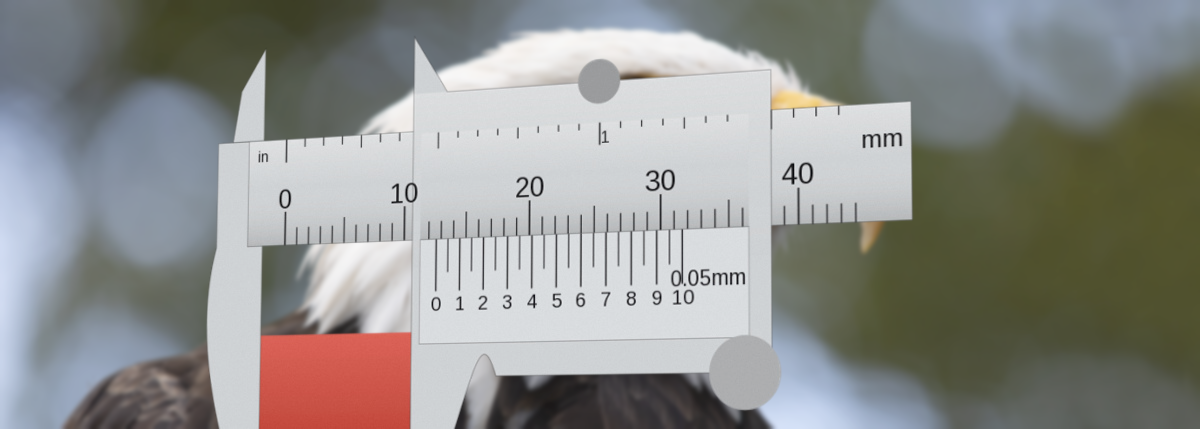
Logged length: 12.6 mm
